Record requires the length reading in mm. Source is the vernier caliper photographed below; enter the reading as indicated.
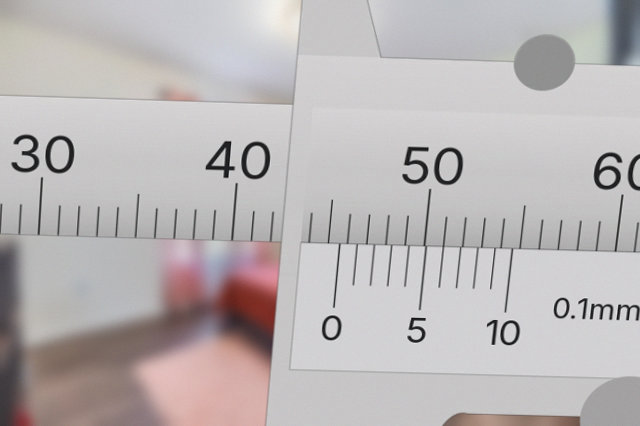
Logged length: 45.6 mm
